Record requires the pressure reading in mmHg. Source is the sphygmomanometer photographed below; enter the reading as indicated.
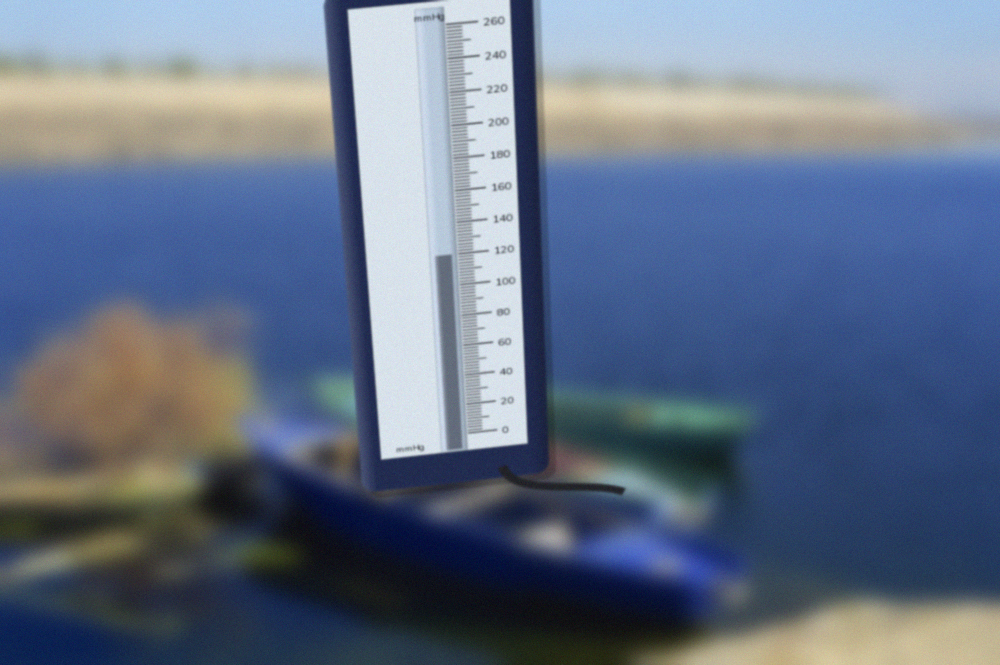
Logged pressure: 120 mmHg
